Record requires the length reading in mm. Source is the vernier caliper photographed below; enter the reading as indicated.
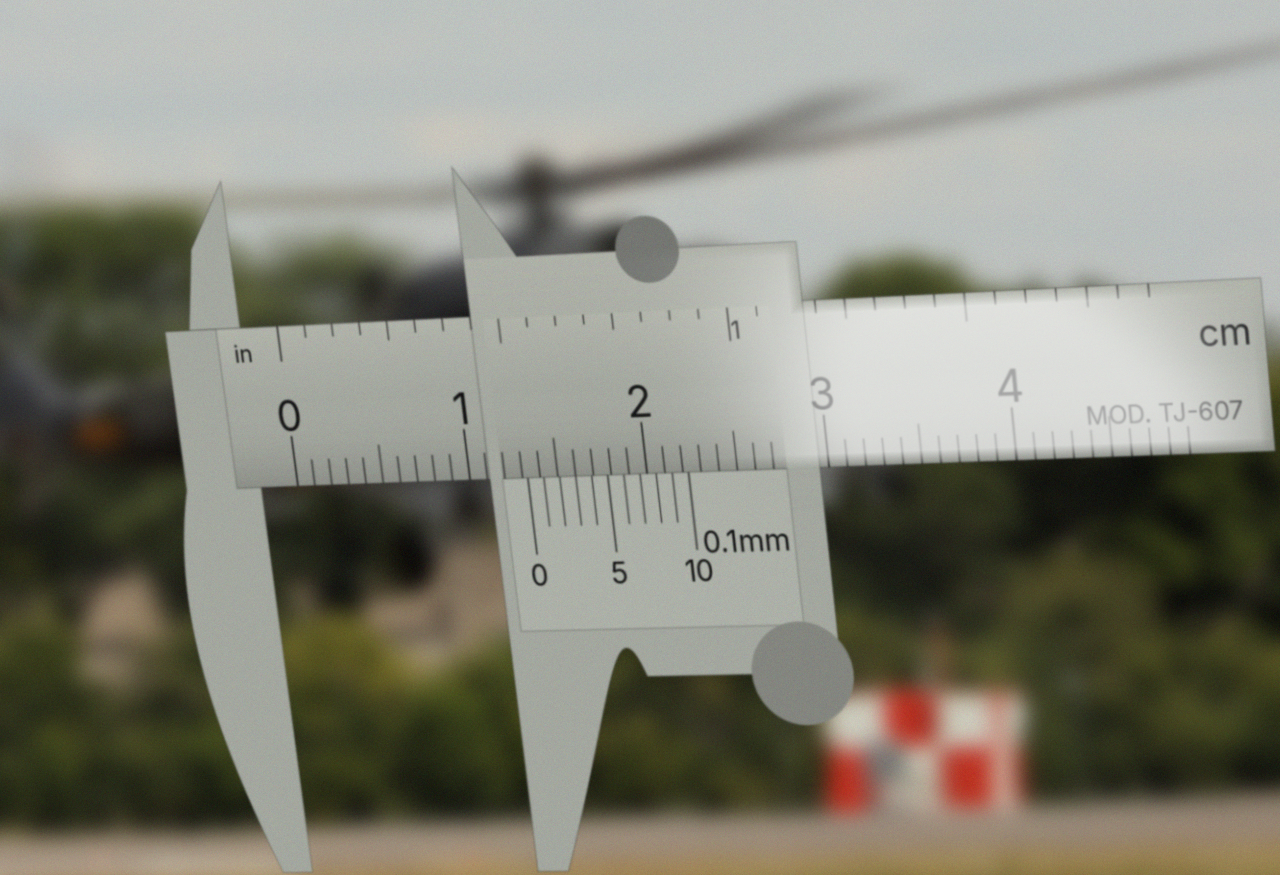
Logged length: 13.3 mm
